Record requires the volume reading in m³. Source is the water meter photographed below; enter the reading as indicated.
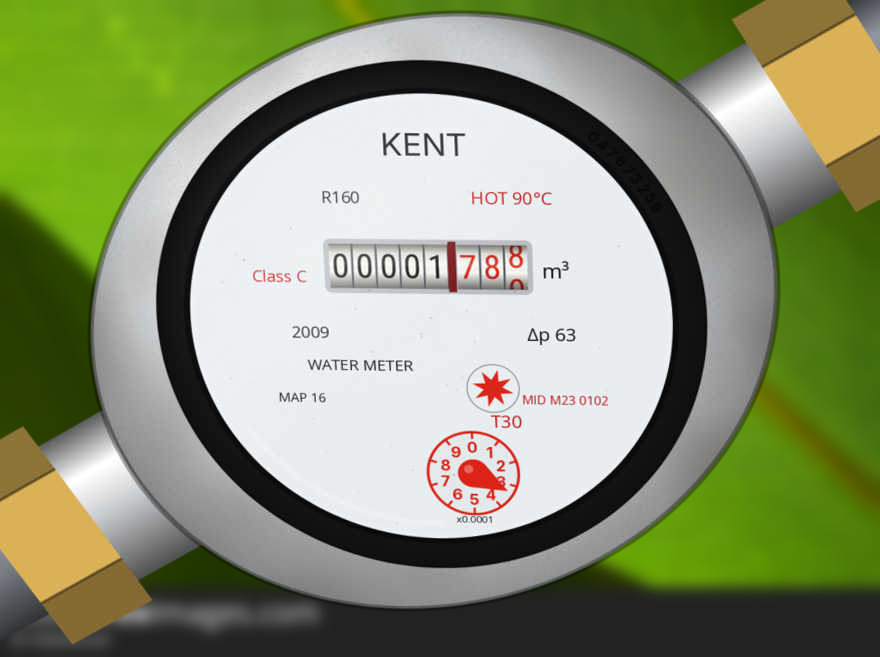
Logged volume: 1.7883 m³
